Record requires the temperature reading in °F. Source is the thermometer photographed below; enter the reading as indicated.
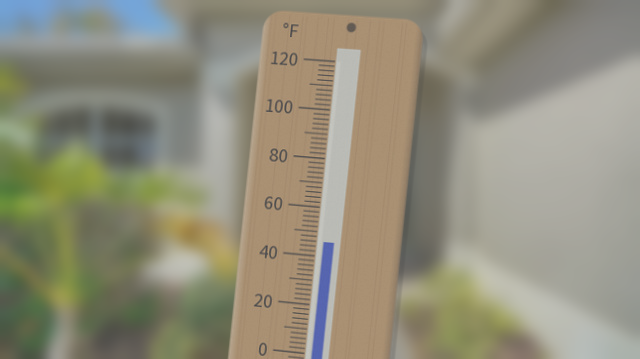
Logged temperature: 46 °F
